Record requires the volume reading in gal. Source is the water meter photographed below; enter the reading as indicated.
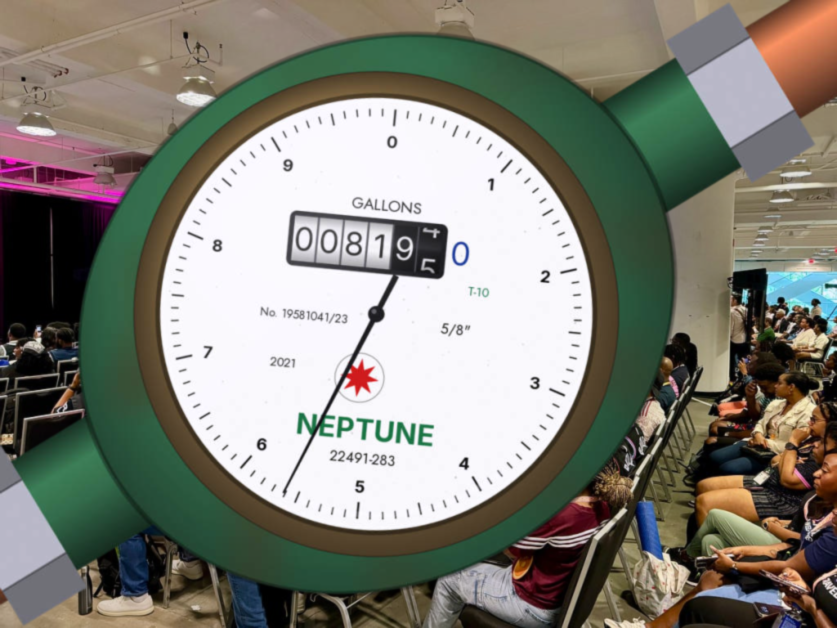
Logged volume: 81945.6 gal
